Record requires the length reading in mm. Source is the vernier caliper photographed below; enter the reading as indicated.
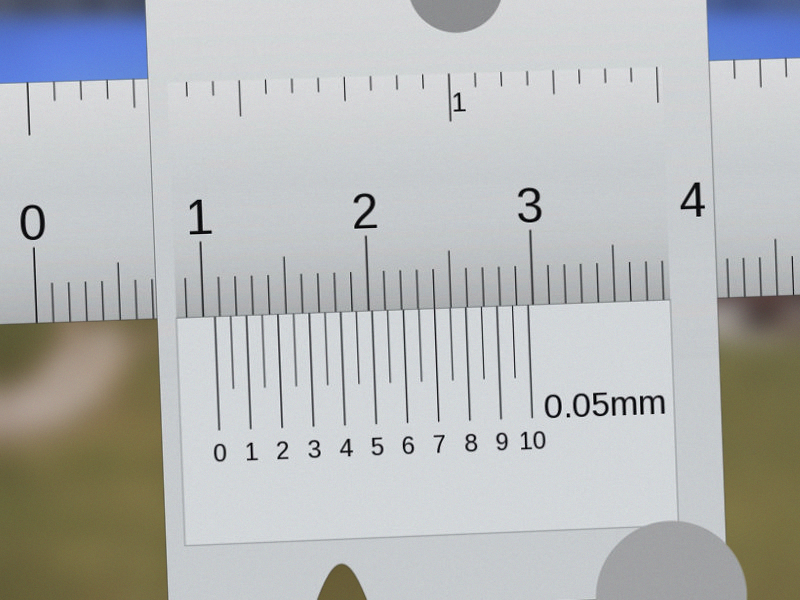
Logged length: 10.7 mm
